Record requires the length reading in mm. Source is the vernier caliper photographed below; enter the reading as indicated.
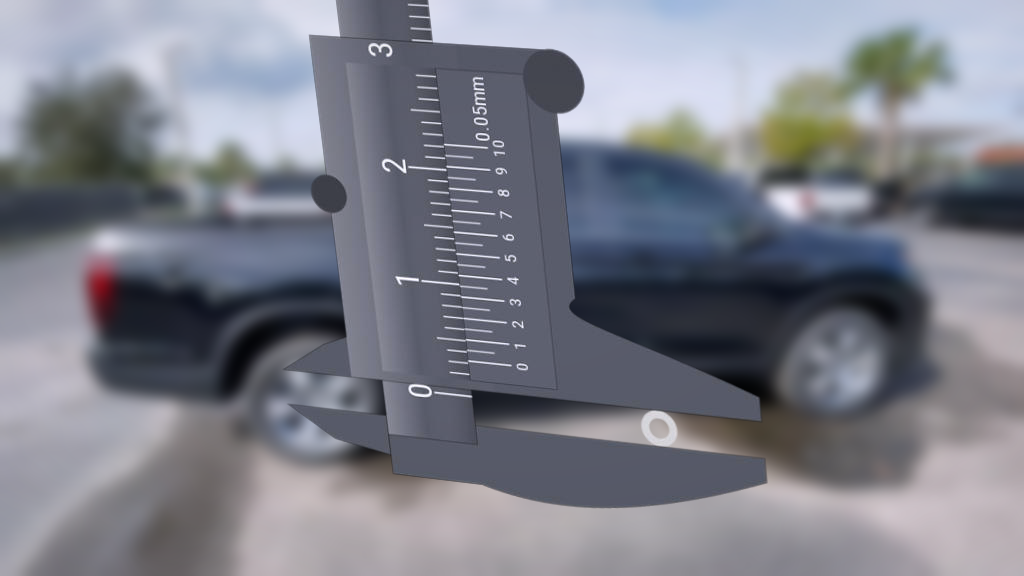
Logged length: 3.2 mm
